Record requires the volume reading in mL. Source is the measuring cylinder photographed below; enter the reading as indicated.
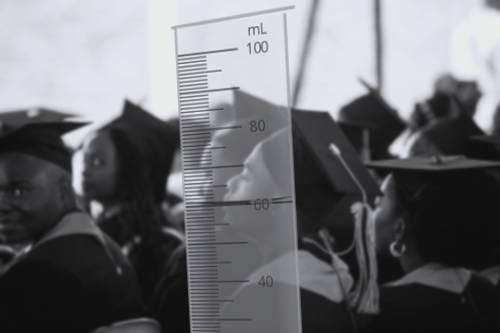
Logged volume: 60 mL
